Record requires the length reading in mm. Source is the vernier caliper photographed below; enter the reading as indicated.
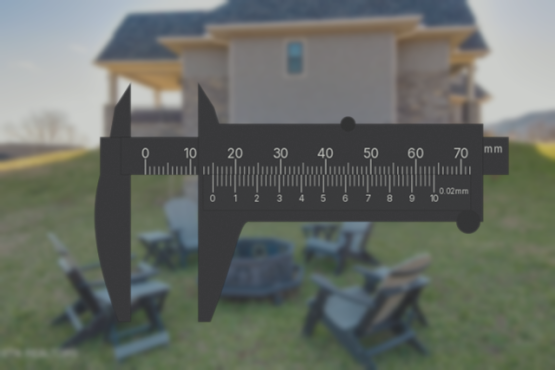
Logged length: 15.0 mm
